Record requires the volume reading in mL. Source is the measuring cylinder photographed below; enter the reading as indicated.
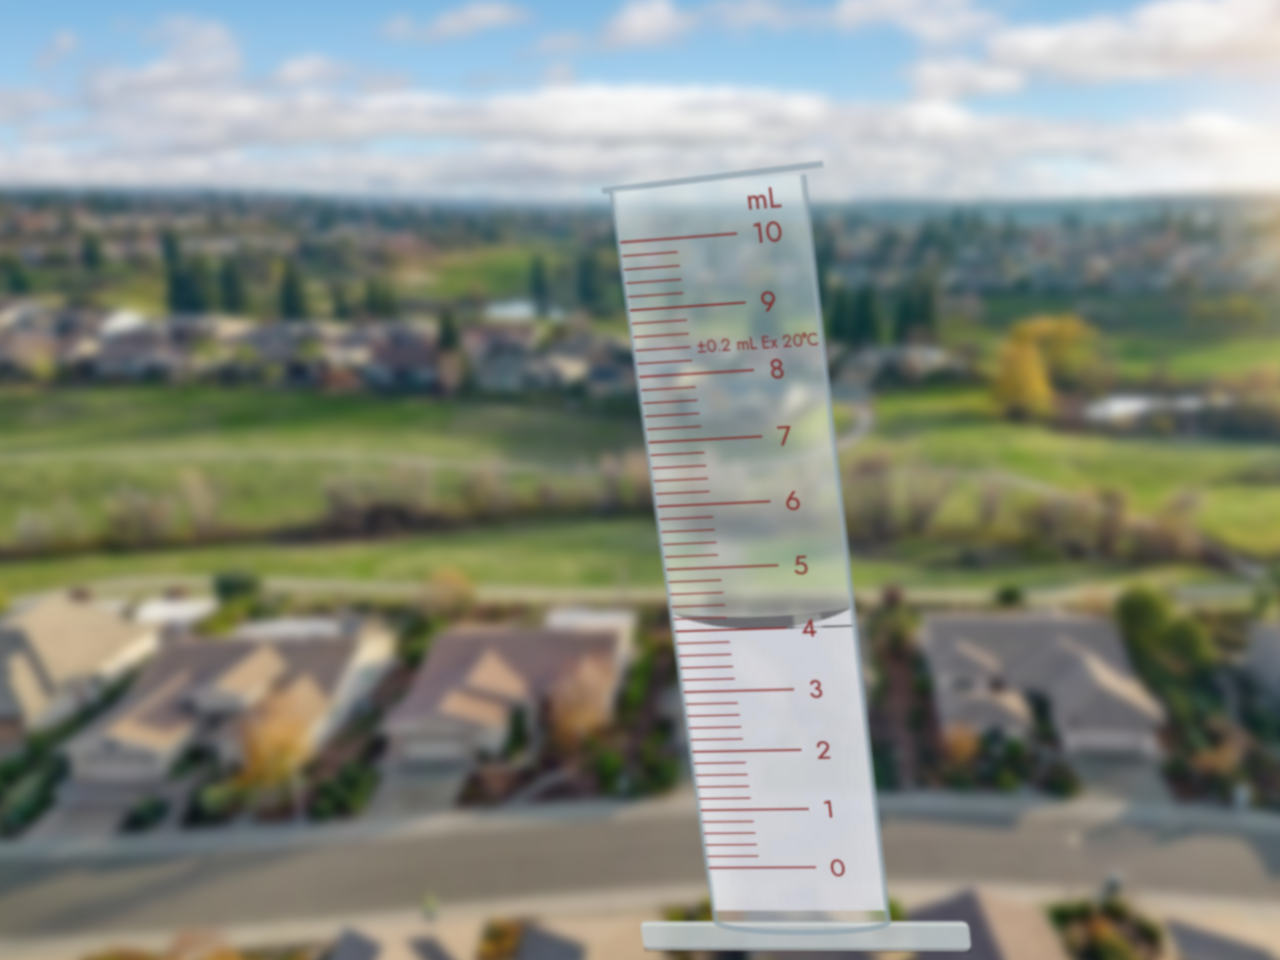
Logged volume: 4 mL
